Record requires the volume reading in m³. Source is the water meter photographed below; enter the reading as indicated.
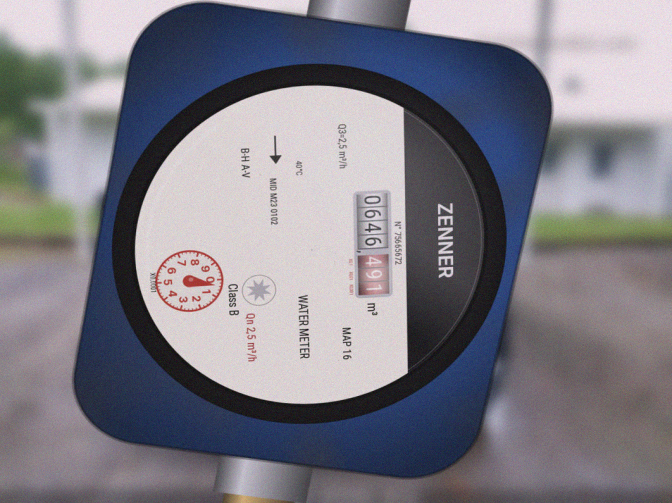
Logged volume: 646.4910 m³
